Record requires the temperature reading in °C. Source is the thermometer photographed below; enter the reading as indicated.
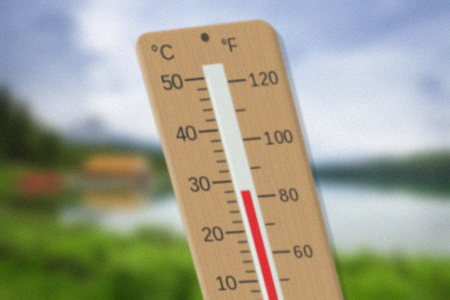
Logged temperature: 28 °C
